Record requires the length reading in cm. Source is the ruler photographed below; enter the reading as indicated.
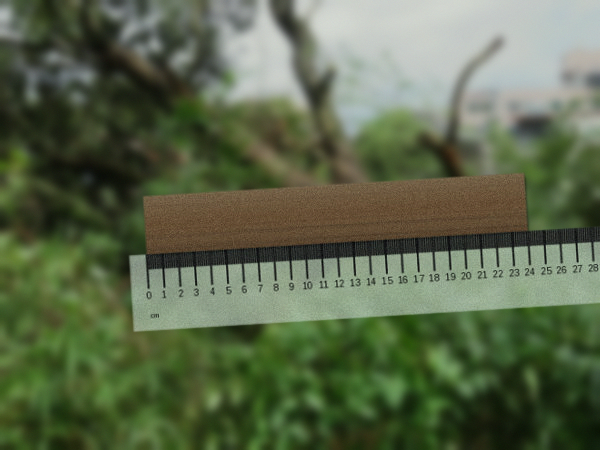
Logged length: 24 cm
